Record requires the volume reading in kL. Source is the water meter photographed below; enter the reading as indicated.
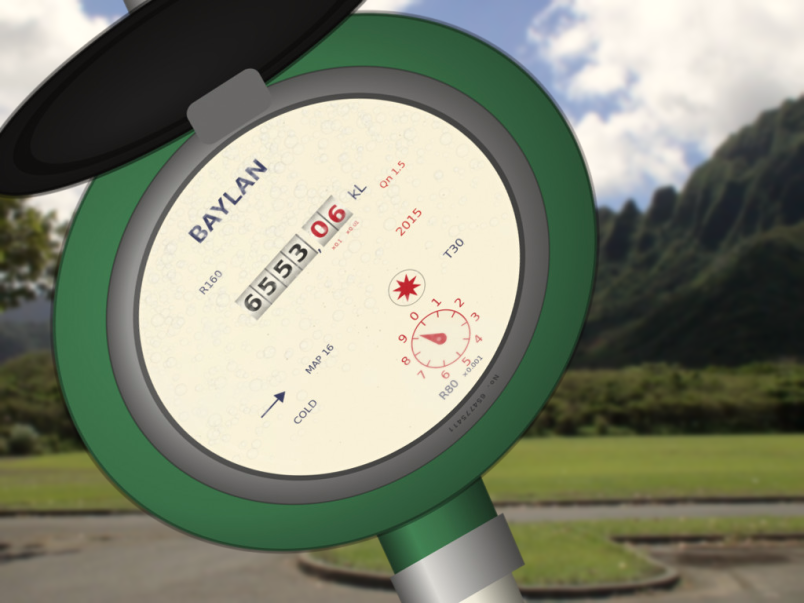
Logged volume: 6553.059 kL
